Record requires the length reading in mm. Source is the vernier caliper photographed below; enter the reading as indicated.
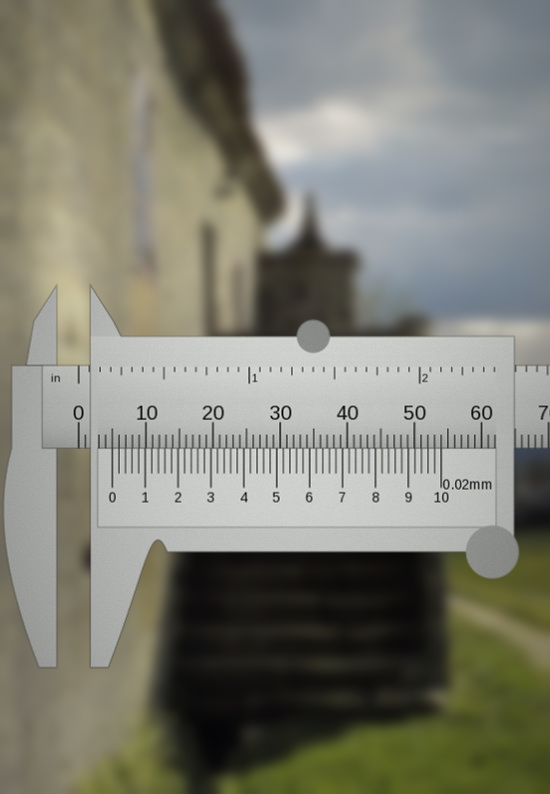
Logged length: 5.0 mm
